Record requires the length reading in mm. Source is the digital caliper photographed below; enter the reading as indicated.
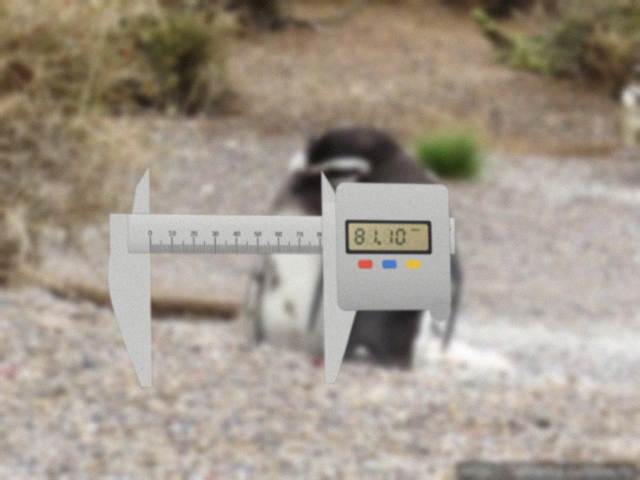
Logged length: 81.10 mm
